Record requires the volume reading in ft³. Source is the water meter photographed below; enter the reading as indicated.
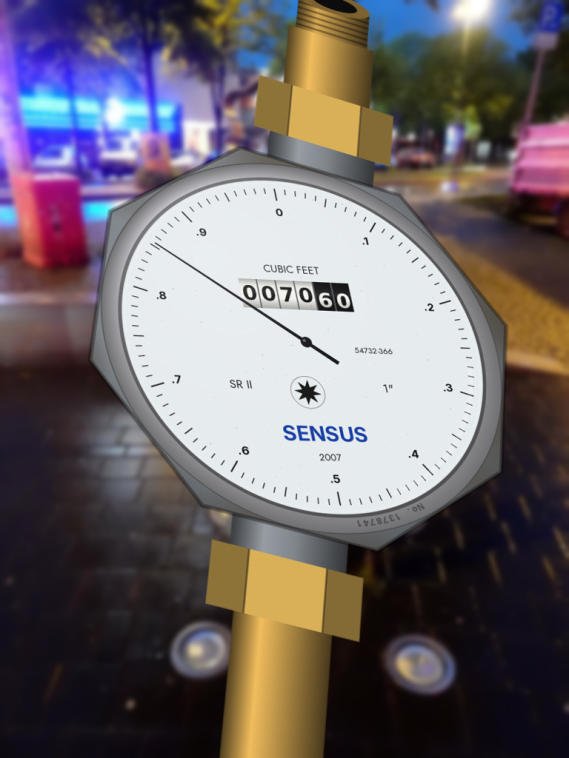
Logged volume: 7059.85 ft³
